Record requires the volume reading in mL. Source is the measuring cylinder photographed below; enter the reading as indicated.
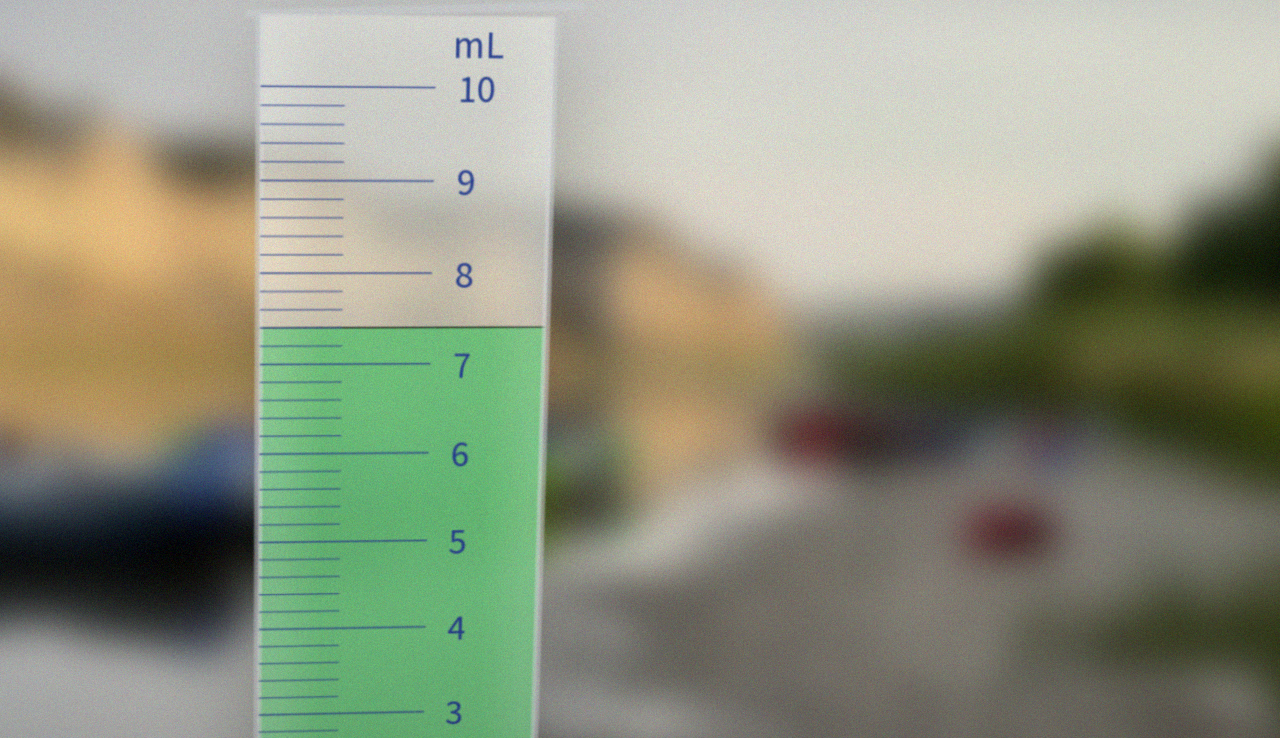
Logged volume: 7.4 mL
